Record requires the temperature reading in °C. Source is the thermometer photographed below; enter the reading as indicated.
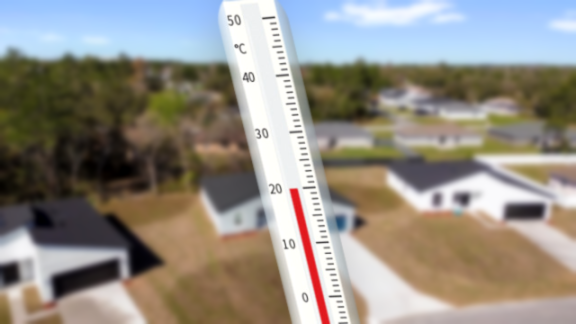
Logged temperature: 20 °C
